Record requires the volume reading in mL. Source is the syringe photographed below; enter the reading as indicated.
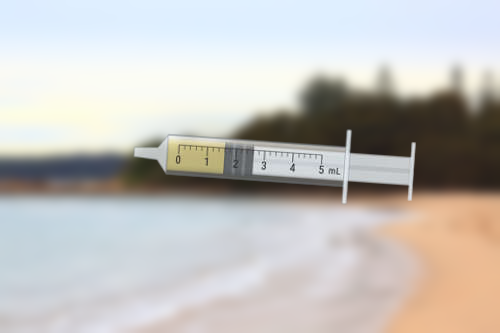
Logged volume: 1.6 mL
